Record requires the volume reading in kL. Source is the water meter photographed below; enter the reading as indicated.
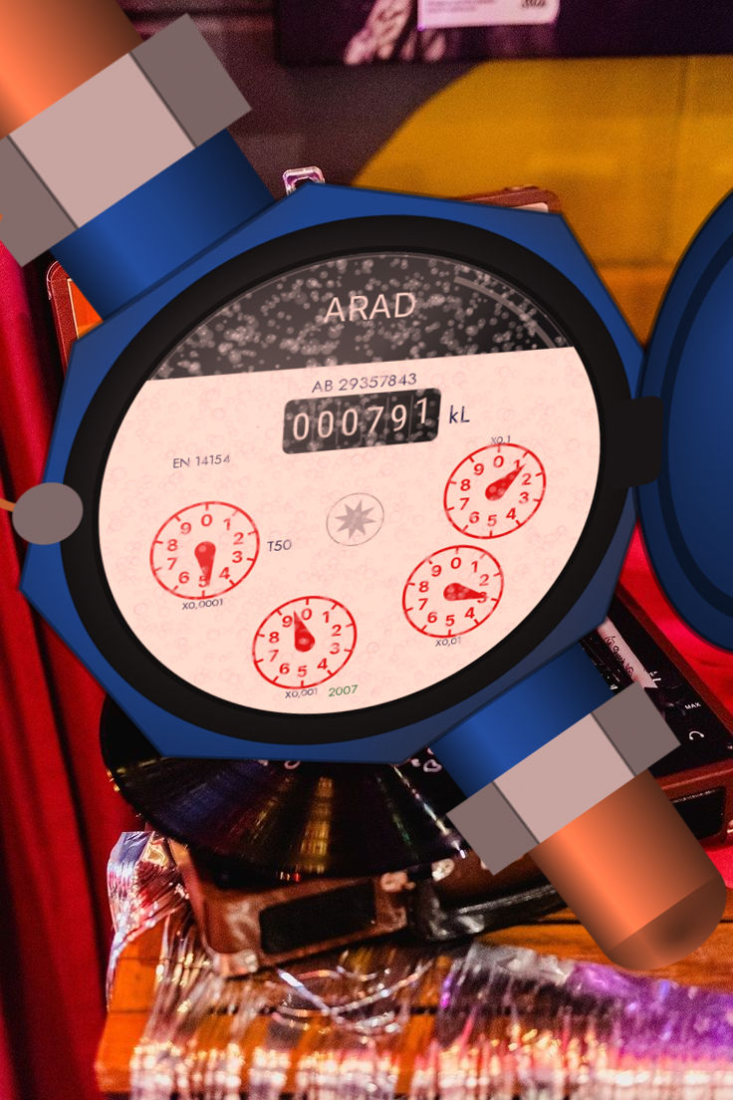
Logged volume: 791.1294 kL
